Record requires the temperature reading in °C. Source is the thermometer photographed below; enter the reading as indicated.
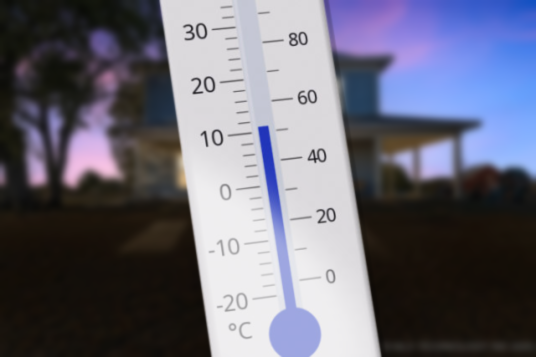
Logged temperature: 11 °C
